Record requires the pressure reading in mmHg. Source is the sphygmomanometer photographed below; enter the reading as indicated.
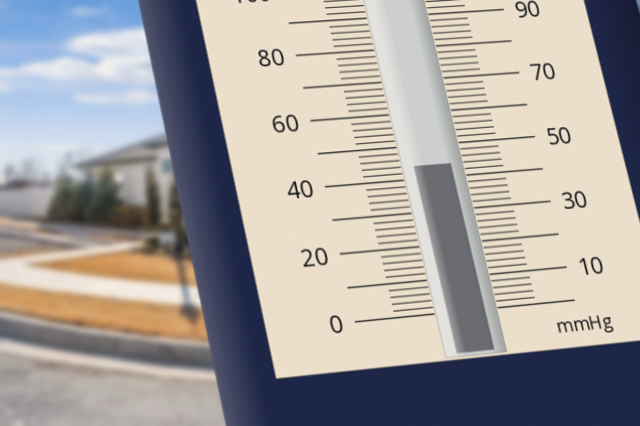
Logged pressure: 44 mmHg
